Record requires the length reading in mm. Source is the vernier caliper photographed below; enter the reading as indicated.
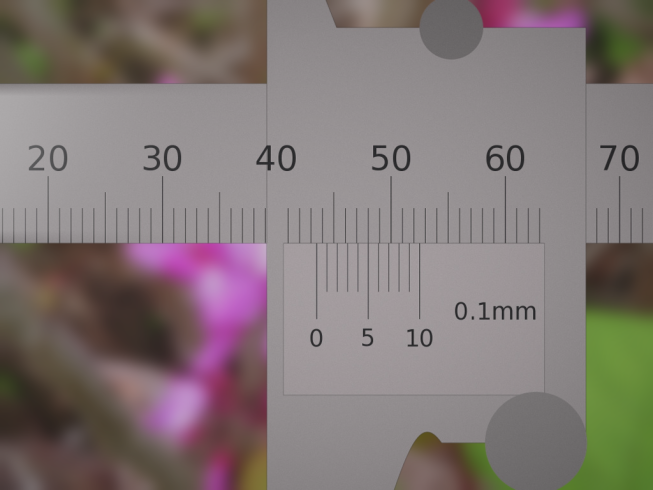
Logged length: 43.5 mm
